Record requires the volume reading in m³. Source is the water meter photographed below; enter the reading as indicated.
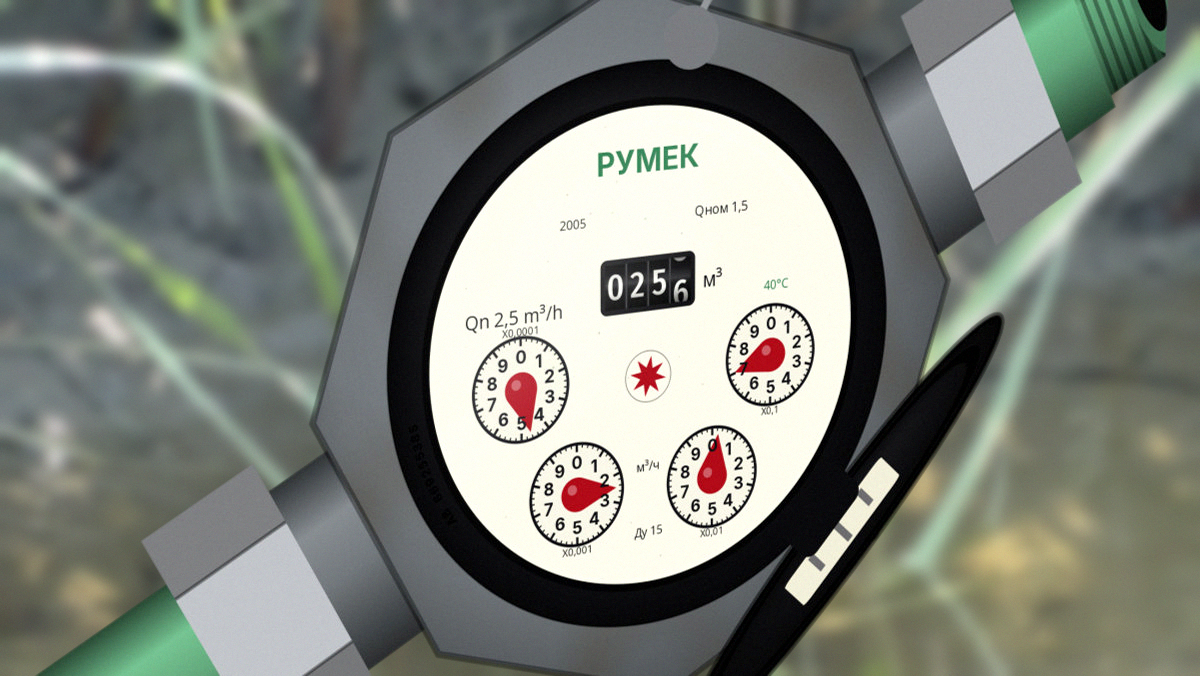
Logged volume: 255.7024 m³
